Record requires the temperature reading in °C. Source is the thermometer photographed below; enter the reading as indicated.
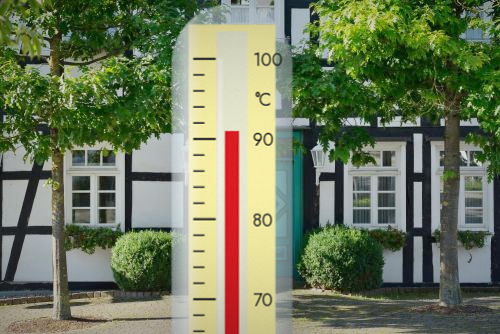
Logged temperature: 91 °C
